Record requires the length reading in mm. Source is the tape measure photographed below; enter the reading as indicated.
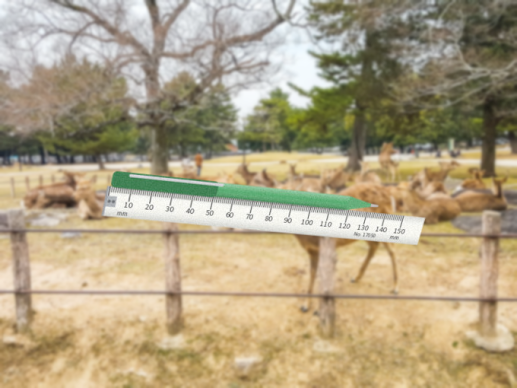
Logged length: 135 mm
